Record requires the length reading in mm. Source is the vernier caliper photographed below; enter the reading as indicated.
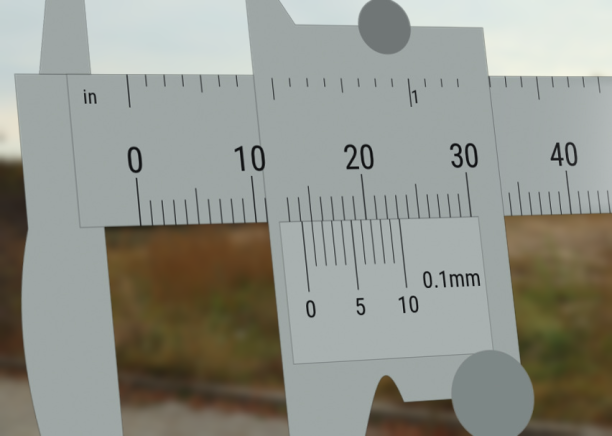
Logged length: 14.1 mm
